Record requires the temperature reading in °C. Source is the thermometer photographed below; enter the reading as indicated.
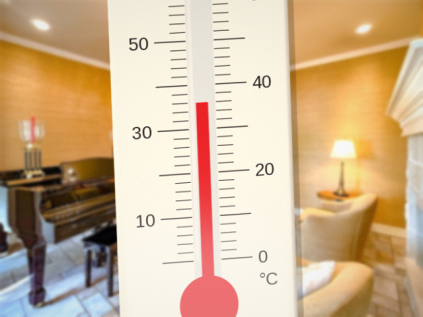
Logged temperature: 36 °C
